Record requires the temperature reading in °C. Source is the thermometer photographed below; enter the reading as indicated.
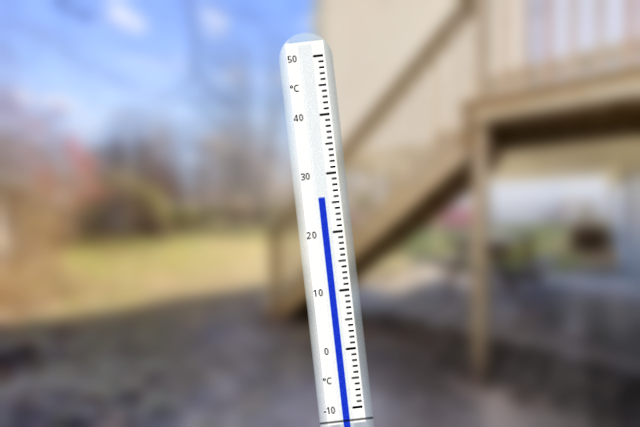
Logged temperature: 26 °C
